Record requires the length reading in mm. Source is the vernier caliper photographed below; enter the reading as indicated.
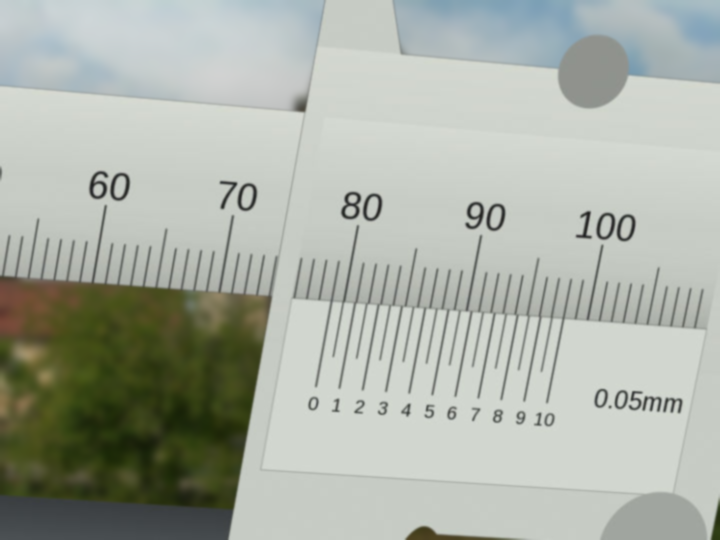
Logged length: 79.0 mm
